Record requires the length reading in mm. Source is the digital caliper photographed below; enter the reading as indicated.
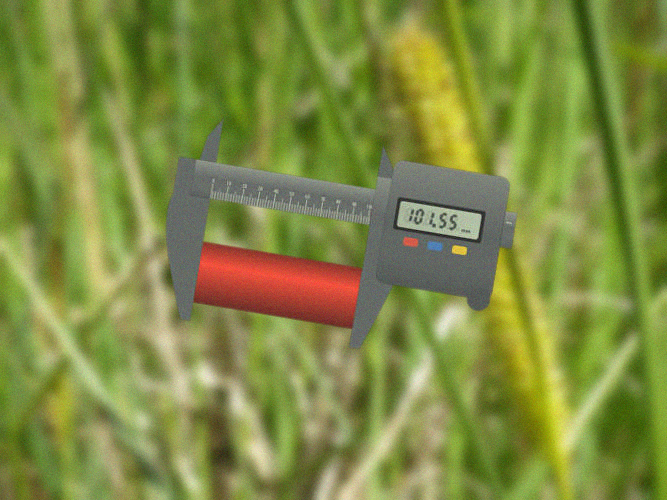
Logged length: 101.55 mm
